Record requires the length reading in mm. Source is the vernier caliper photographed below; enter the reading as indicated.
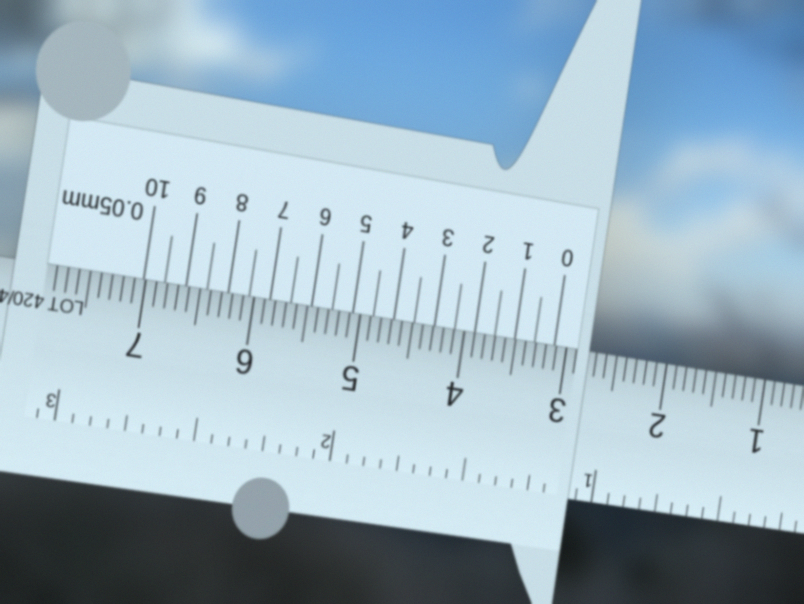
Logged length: 31.2 mm
